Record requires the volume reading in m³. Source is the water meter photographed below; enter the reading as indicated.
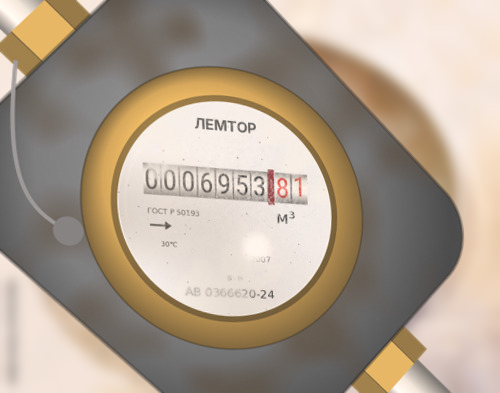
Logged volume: 6953.81 m³
